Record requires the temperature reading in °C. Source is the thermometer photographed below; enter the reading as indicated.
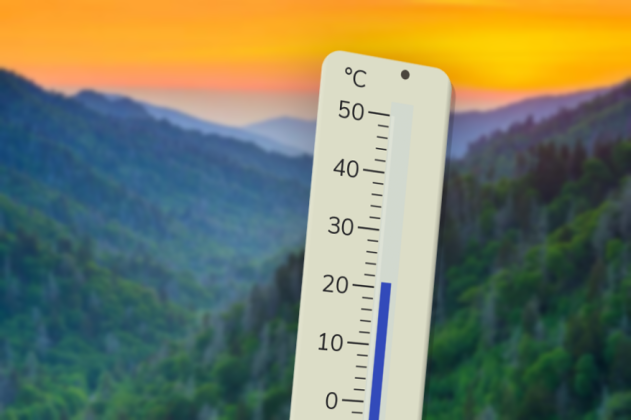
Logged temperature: 21 °C
